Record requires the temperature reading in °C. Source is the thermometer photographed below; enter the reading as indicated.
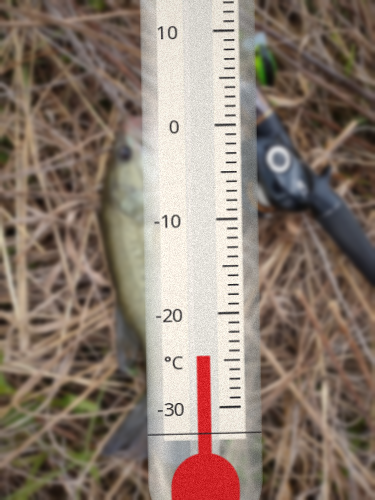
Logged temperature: -24.5 °C
